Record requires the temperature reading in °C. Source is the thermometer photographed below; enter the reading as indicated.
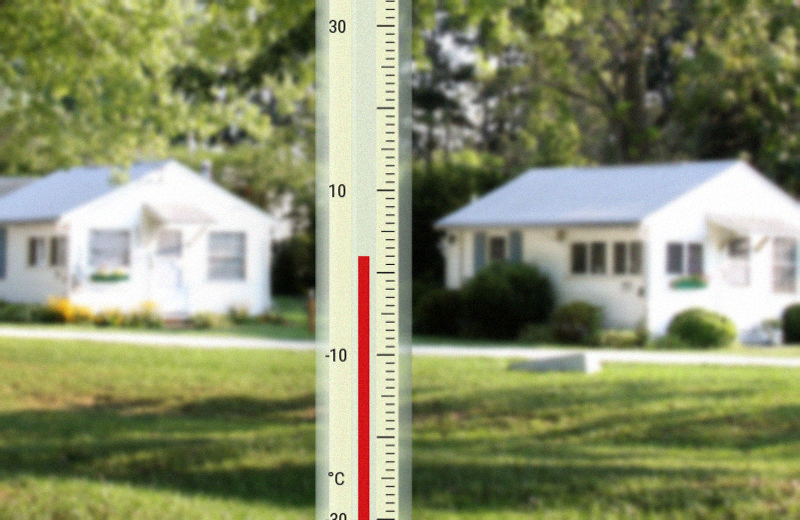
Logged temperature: 2 °C
